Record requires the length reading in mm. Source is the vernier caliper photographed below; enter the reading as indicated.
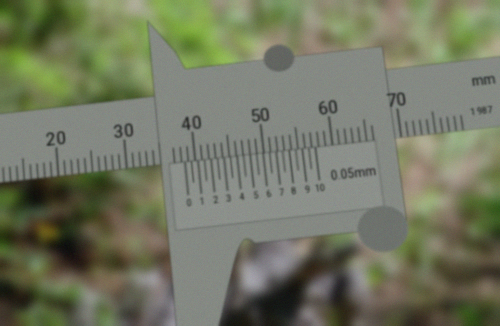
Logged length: 38.5 mm
